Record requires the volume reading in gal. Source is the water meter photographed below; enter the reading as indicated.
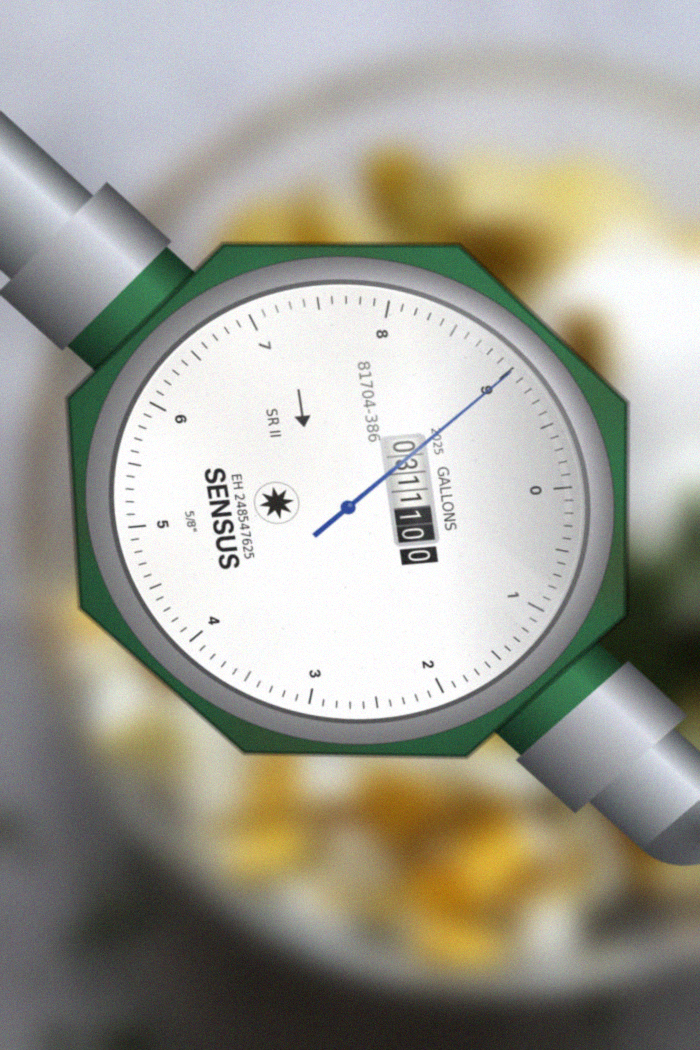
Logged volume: 311099.0 gal
